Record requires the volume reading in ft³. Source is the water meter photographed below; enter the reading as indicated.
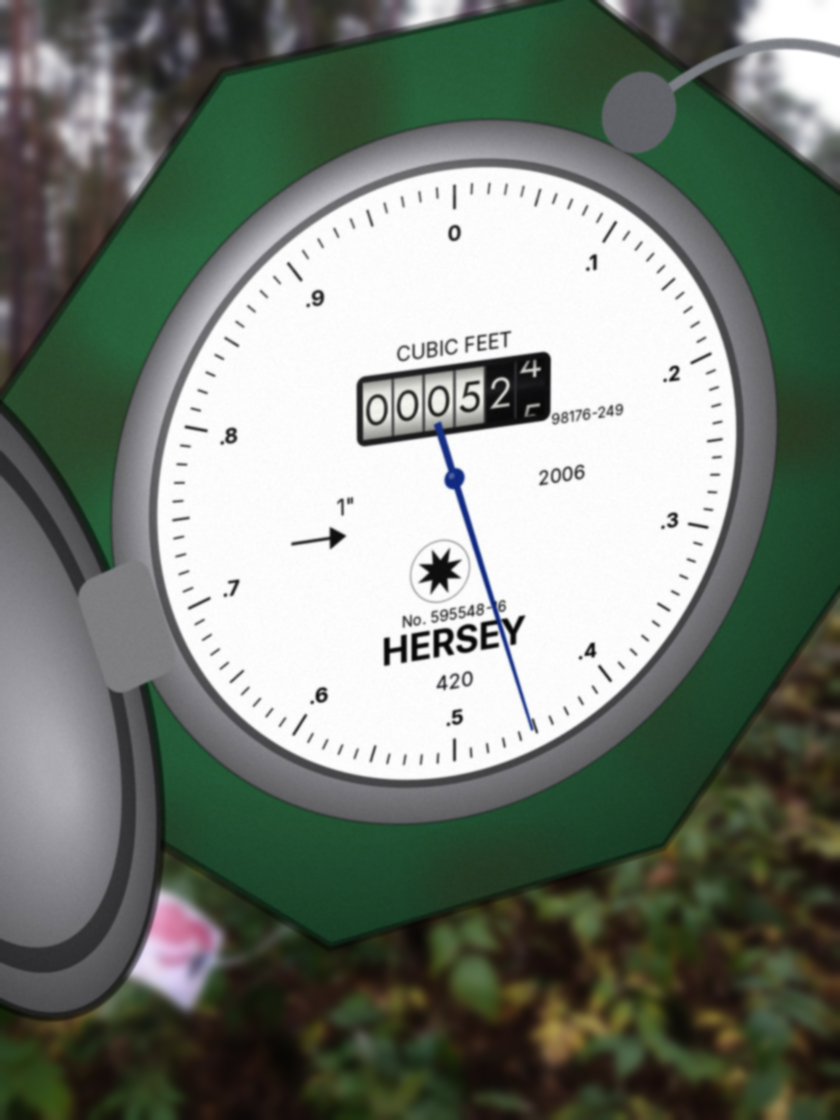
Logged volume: 524.45 ft³
